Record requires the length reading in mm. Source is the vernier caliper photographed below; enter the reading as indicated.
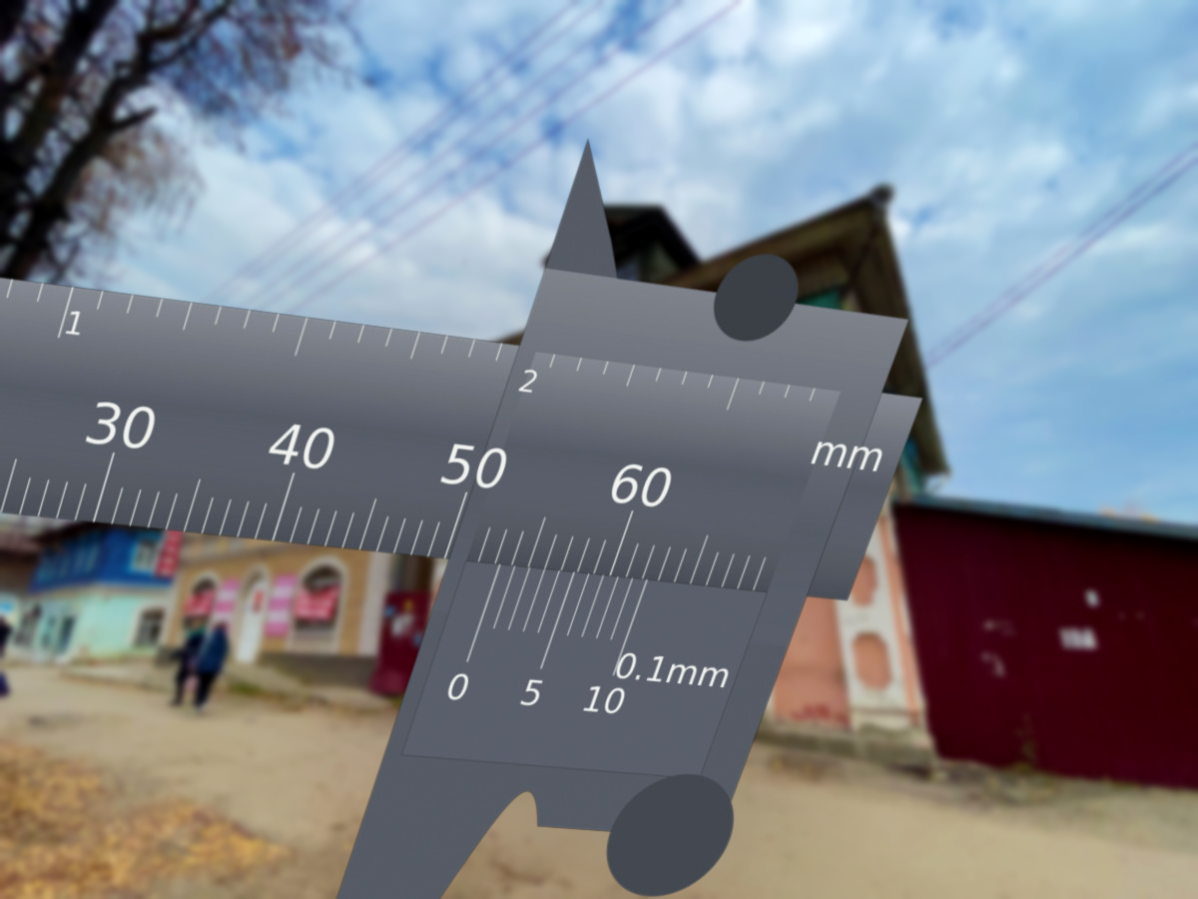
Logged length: 53.3 mm
